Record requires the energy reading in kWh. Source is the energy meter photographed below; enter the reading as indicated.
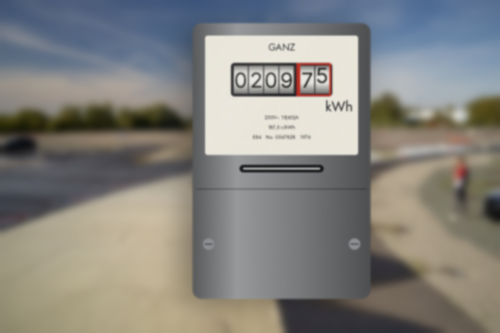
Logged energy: 209.75 kWh
